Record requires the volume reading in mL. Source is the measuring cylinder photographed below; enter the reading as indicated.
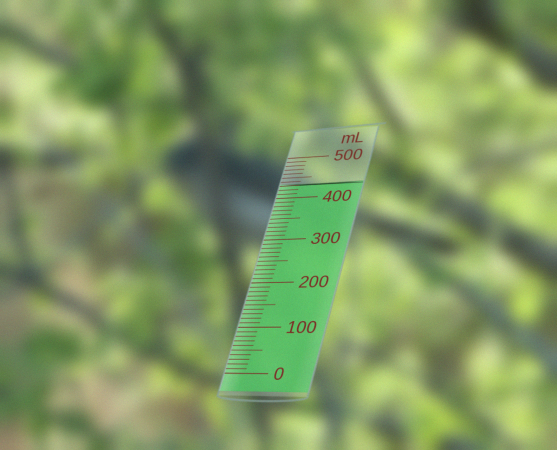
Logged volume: 430 mL
